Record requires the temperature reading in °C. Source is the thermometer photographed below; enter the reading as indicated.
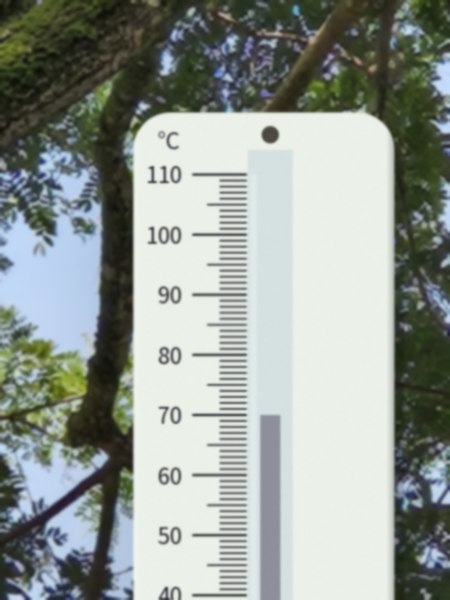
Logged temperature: 70 °C
